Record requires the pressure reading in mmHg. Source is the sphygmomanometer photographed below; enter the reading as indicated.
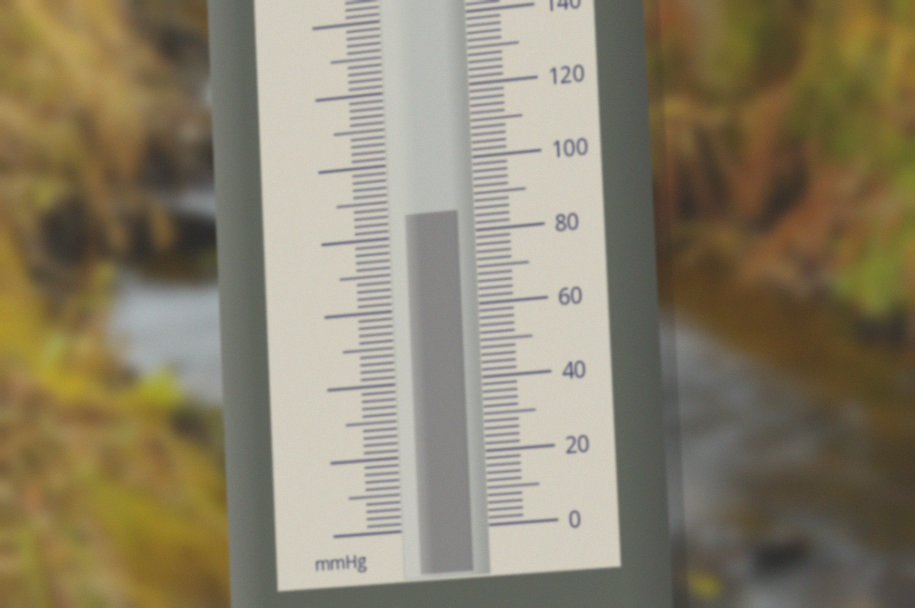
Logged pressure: 86 mmHg
